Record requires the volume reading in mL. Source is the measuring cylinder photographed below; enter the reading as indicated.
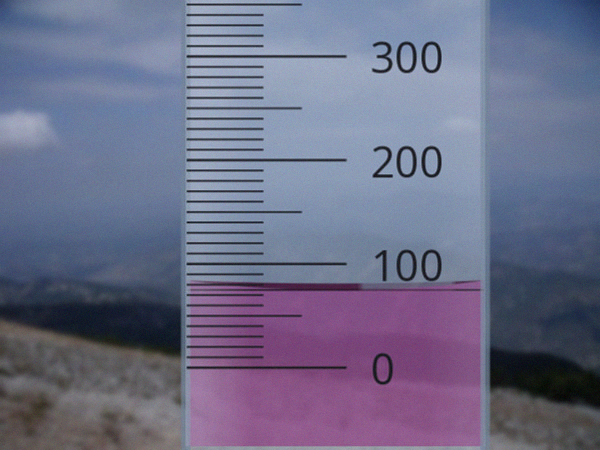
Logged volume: 75 mL
